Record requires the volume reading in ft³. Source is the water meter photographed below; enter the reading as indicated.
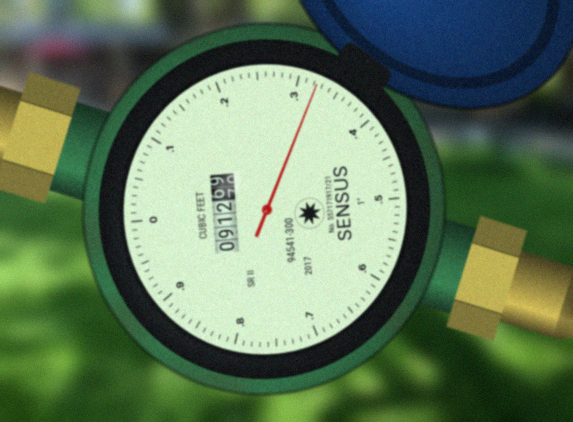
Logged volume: 91269.32 ft³
